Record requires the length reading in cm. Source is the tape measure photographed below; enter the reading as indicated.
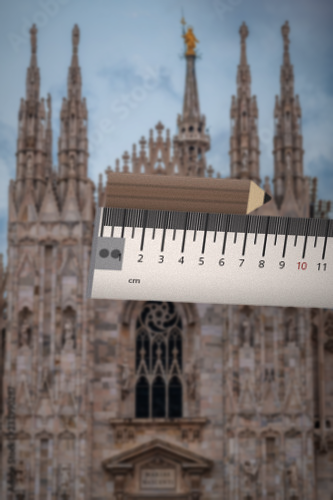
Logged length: 8 cm
